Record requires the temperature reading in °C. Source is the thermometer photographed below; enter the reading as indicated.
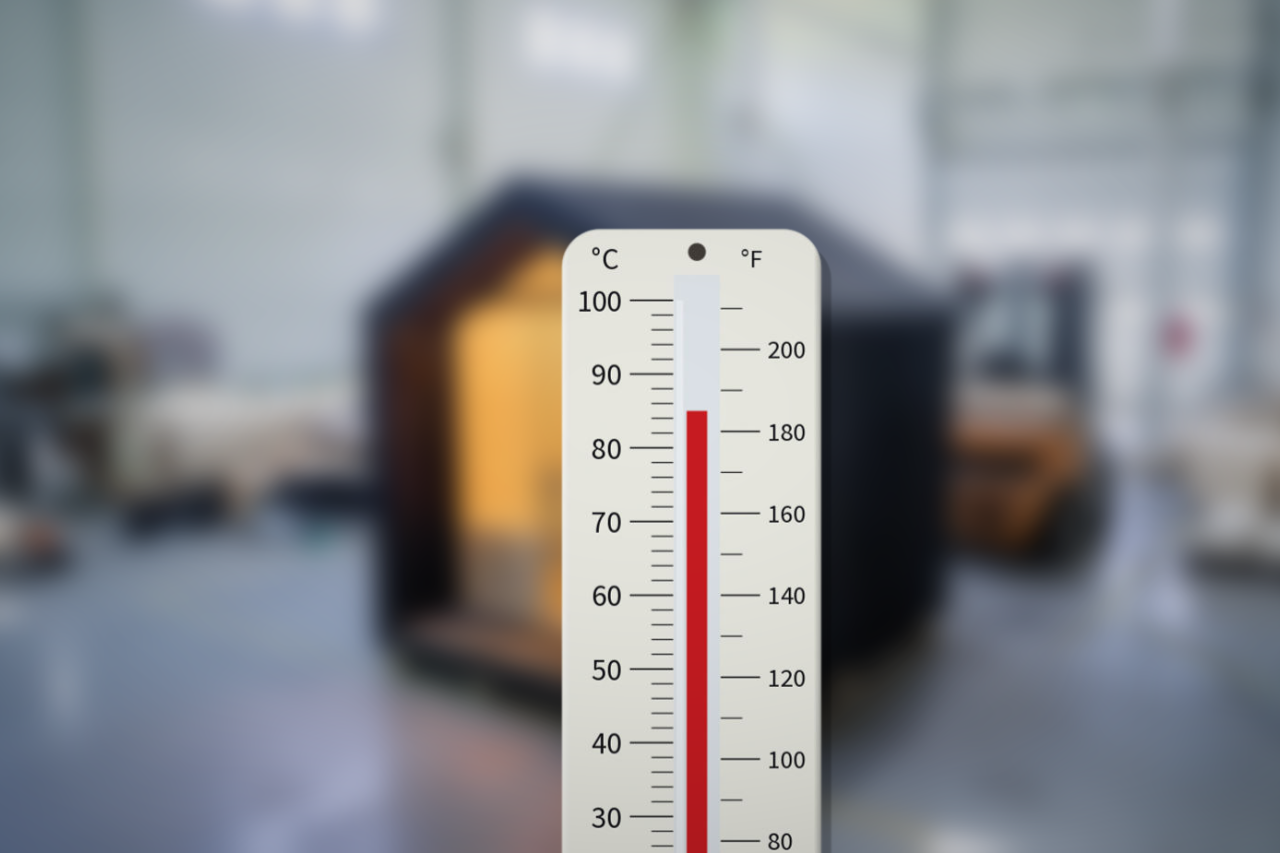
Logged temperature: 85 °C
